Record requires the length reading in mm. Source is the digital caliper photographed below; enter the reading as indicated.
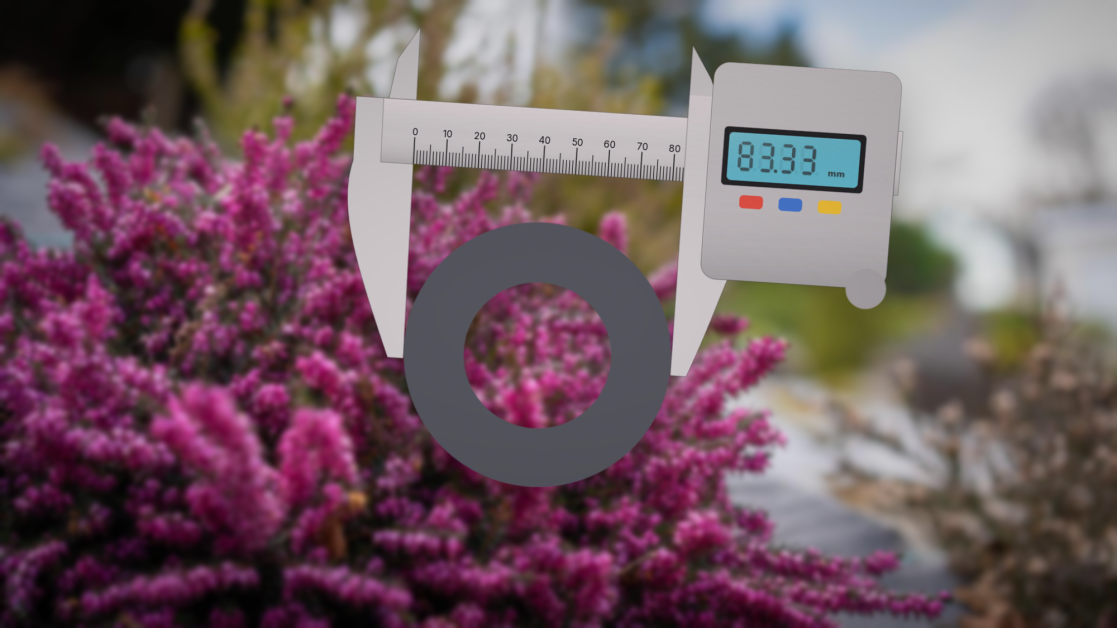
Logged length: 83.33 mm
